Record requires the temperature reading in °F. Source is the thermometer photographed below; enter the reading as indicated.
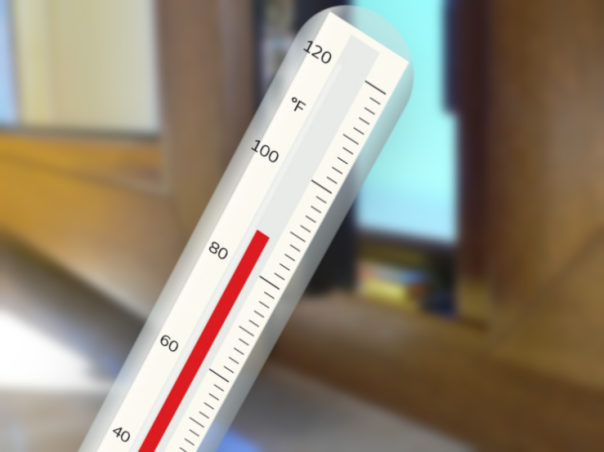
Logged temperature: 87 °F
